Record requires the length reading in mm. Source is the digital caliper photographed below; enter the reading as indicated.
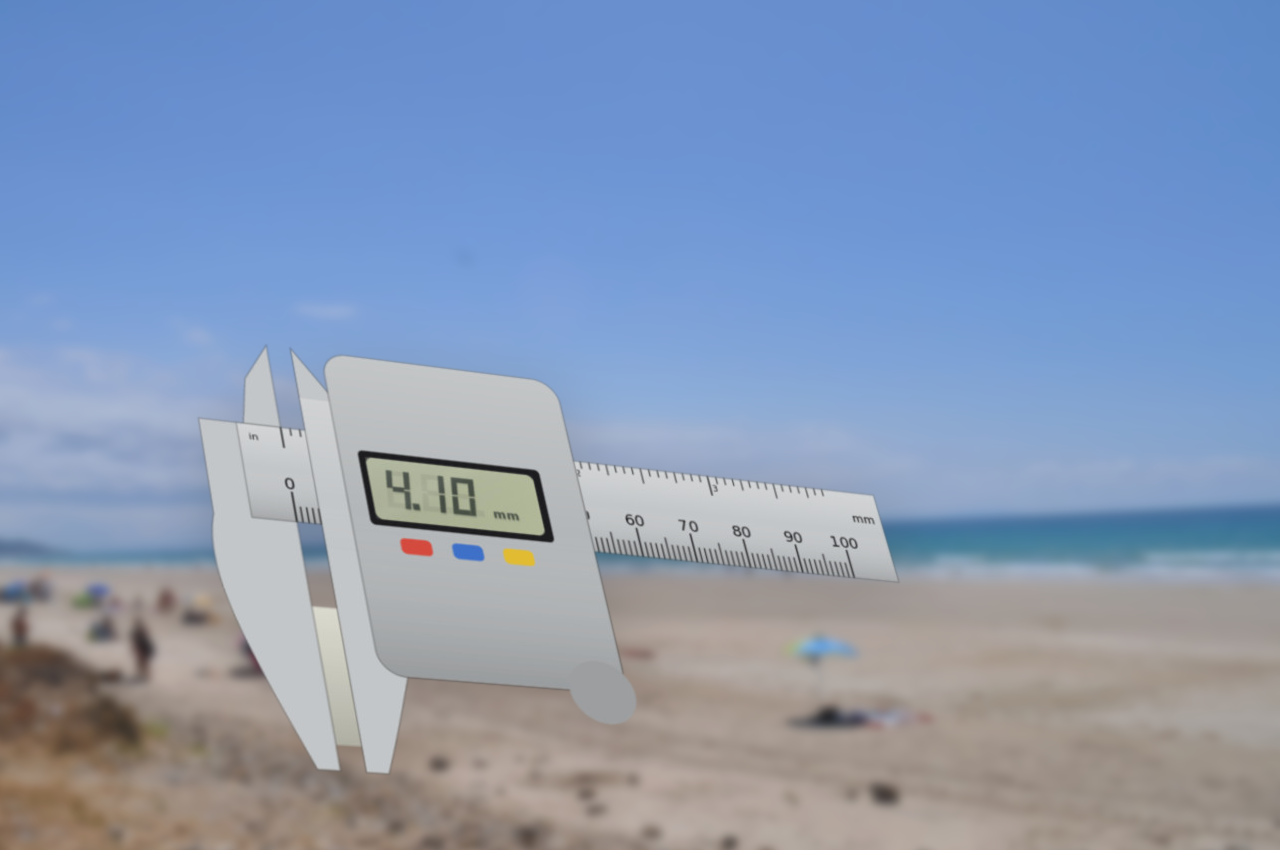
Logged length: 4.10 mm
